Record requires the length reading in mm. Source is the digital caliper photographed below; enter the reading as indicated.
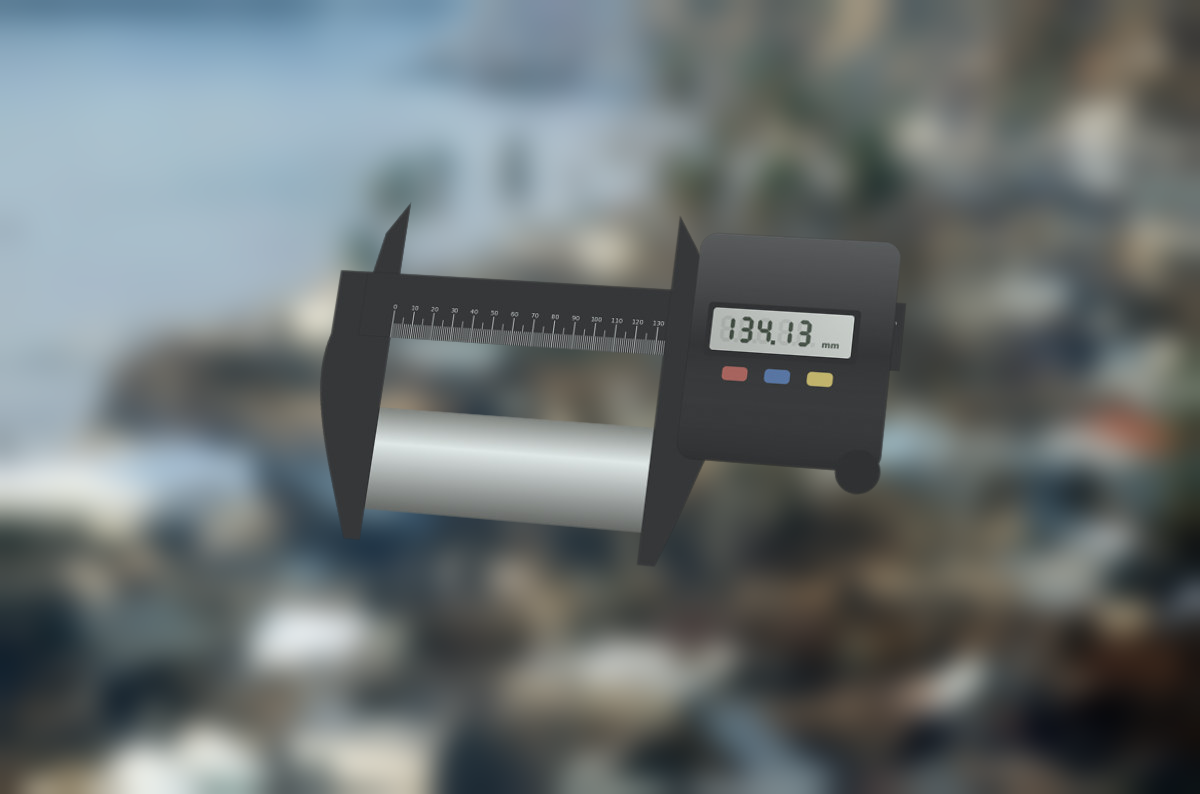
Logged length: 134.13 mm
